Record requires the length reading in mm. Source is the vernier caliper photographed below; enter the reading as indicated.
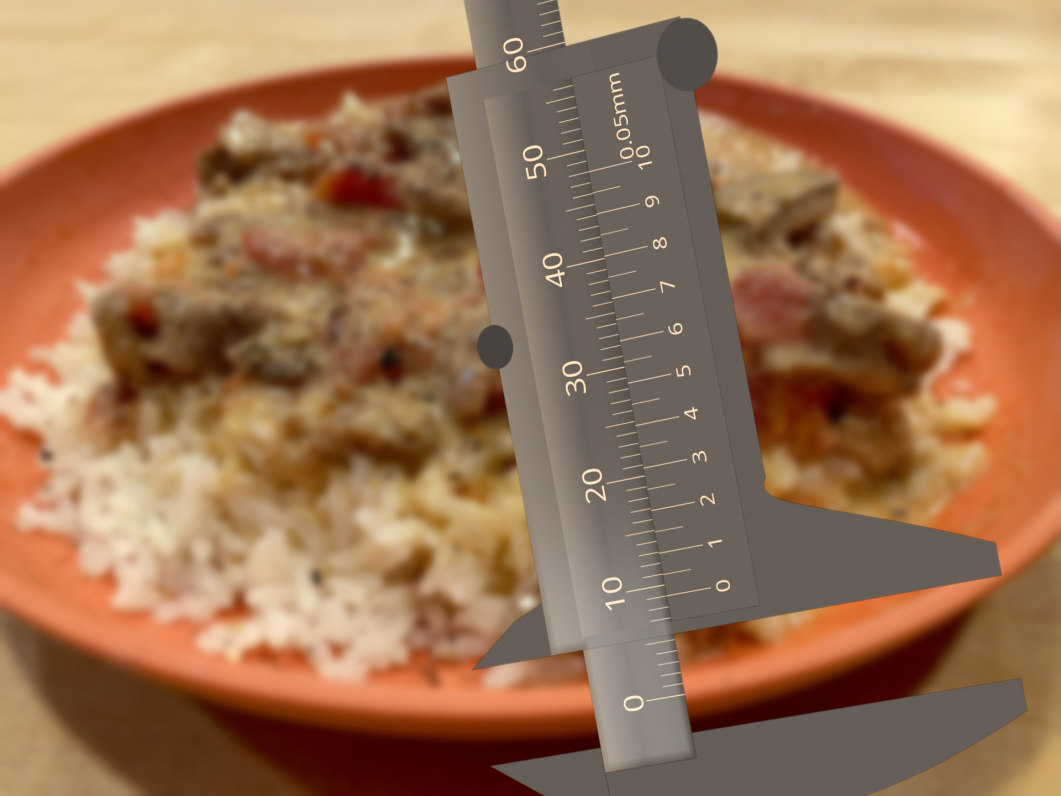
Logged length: 9.0 mm
